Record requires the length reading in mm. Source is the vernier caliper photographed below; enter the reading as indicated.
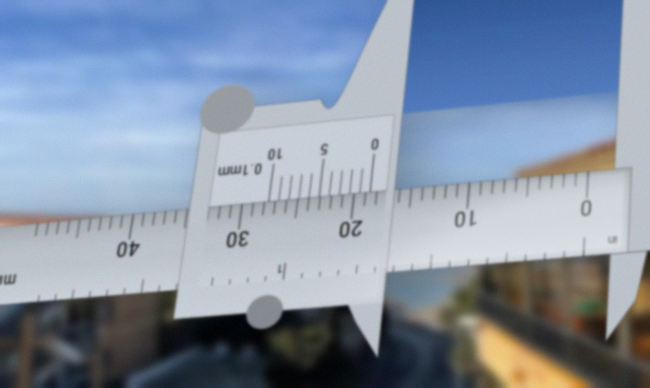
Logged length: 18.6 mm
